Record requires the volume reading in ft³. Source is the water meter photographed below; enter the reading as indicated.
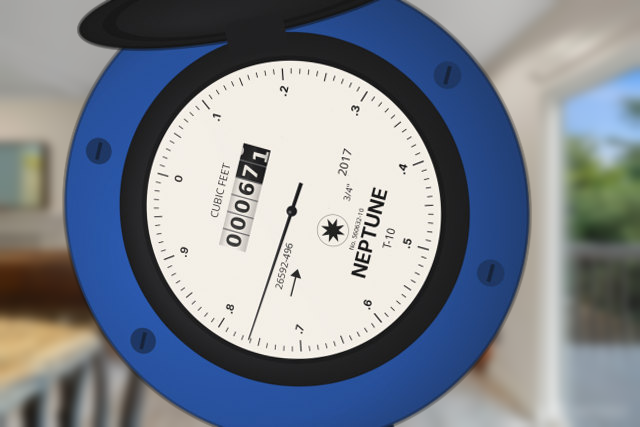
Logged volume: 670.76 ft³
